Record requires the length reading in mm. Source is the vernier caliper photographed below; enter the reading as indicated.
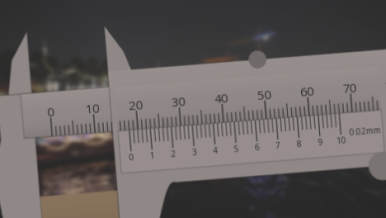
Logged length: 18.0 mm
